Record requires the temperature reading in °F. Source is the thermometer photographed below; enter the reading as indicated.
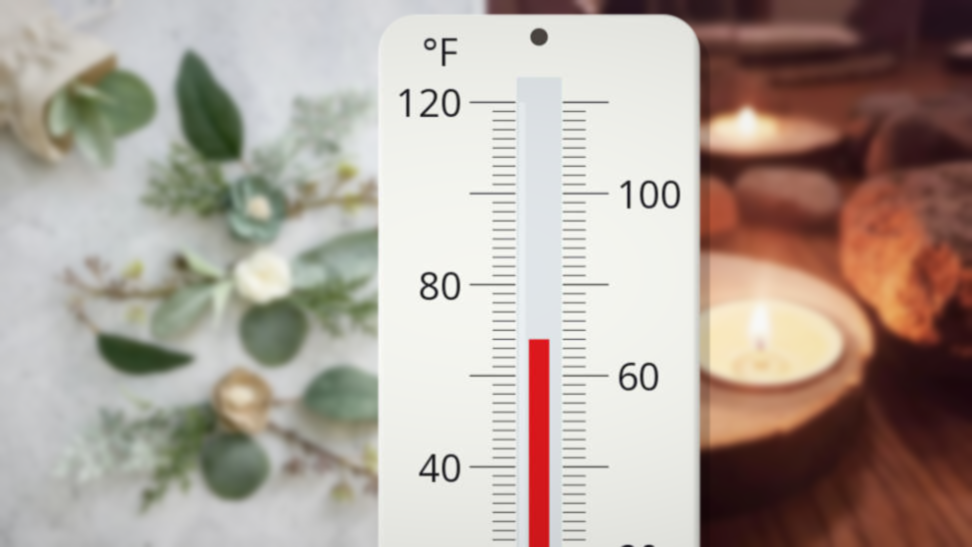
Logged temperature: 68 °F
